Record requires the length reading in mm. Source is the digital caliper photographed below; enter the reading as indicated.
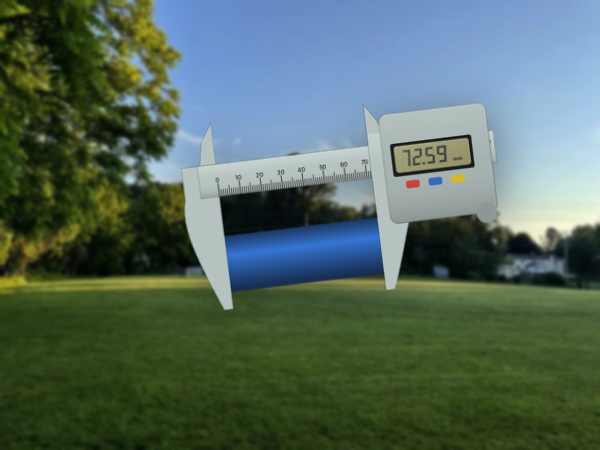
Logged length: 72.59 mm
